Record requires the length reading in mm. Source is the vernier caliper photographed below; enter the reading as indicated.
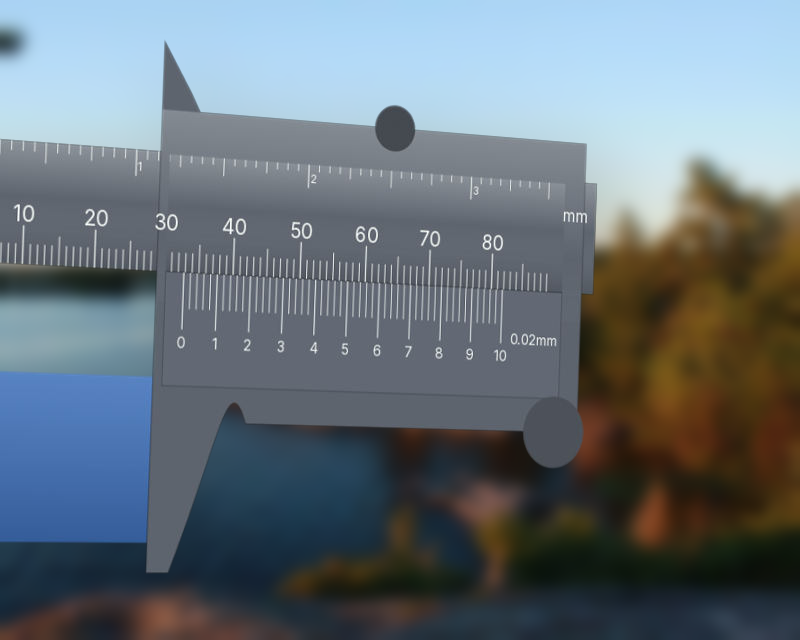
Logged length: 32.8 mm
